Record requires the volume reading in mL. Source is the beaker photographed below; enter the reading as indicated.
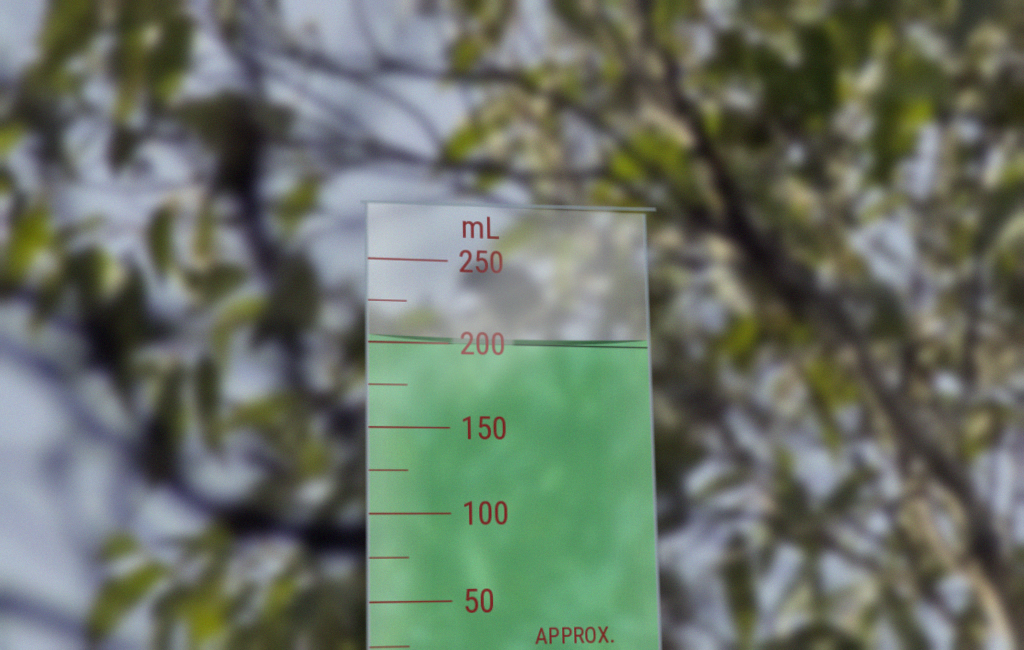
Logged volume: 200 mL
